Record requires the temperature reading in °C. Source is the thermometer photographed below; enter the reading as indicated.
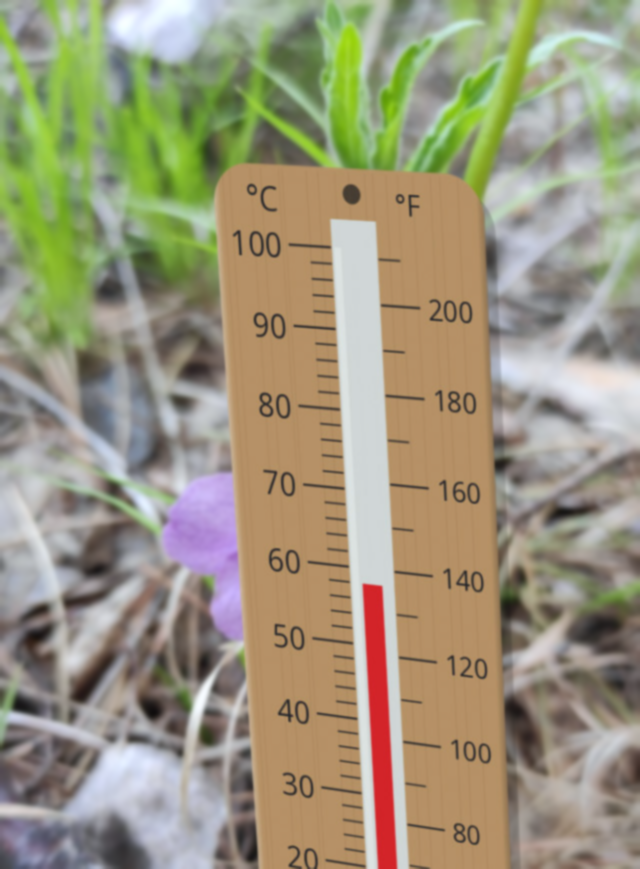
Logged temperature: 58 °C
